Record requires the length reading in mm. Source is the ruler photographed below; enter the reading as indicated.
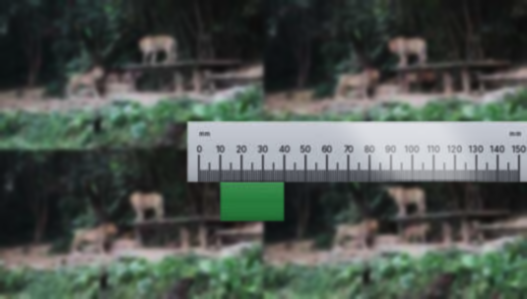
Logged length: 30 mm
